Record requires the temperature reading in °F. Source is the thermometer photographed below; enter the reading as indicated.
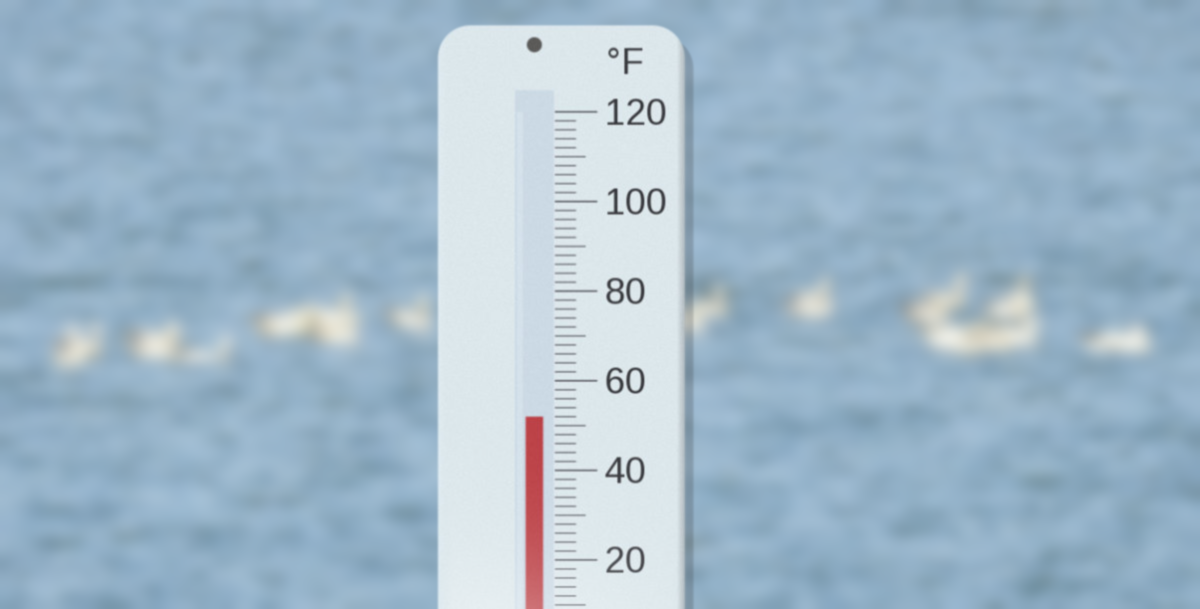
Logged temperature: 52 °F
